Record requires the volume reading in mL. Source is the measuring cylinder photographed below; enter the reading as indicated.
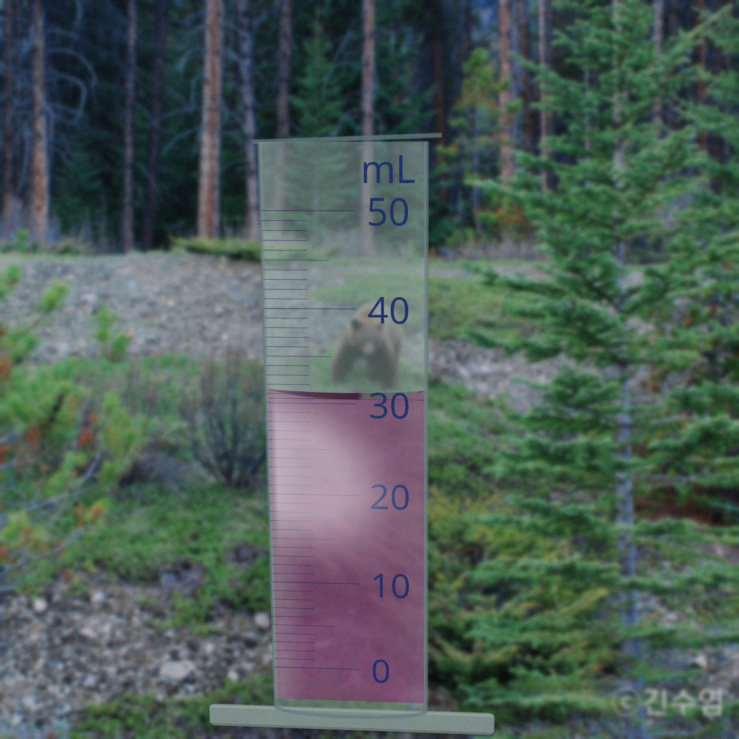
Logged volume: 30.5 mL
